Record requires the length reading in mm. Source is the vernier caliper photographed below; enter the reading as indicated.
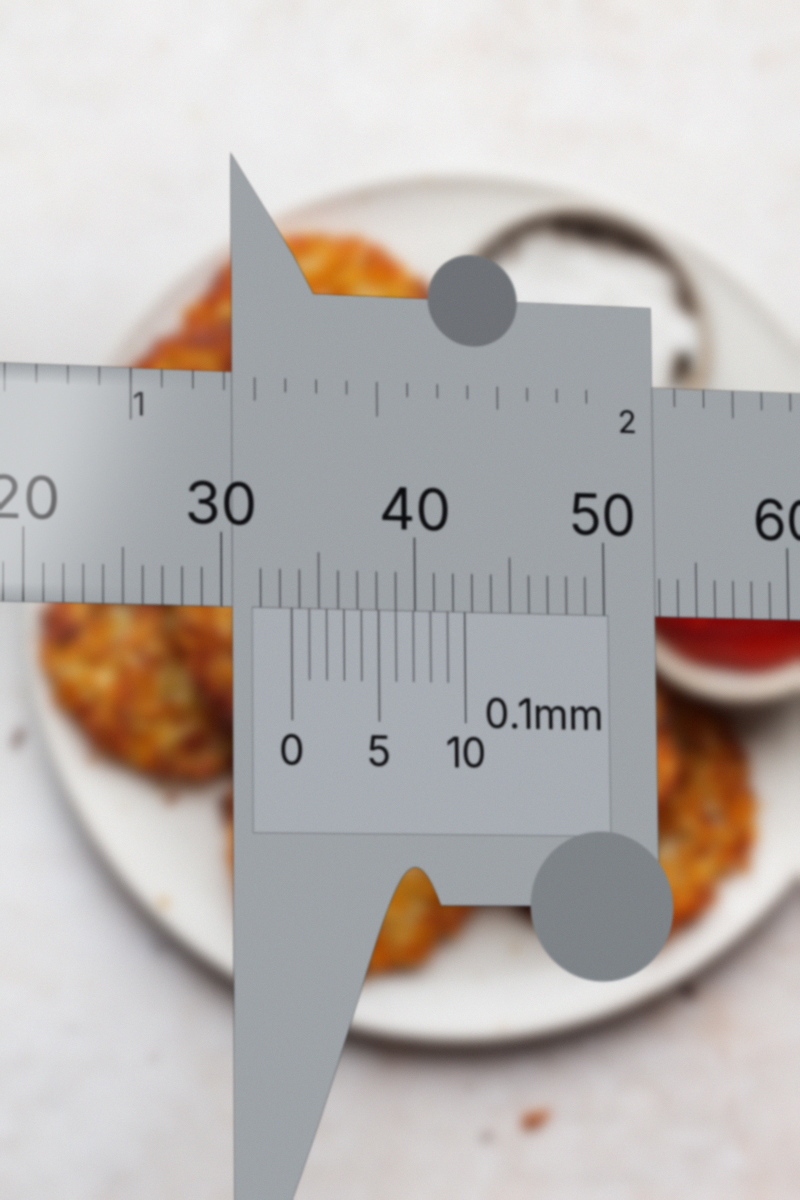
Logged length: 33.6 mm
